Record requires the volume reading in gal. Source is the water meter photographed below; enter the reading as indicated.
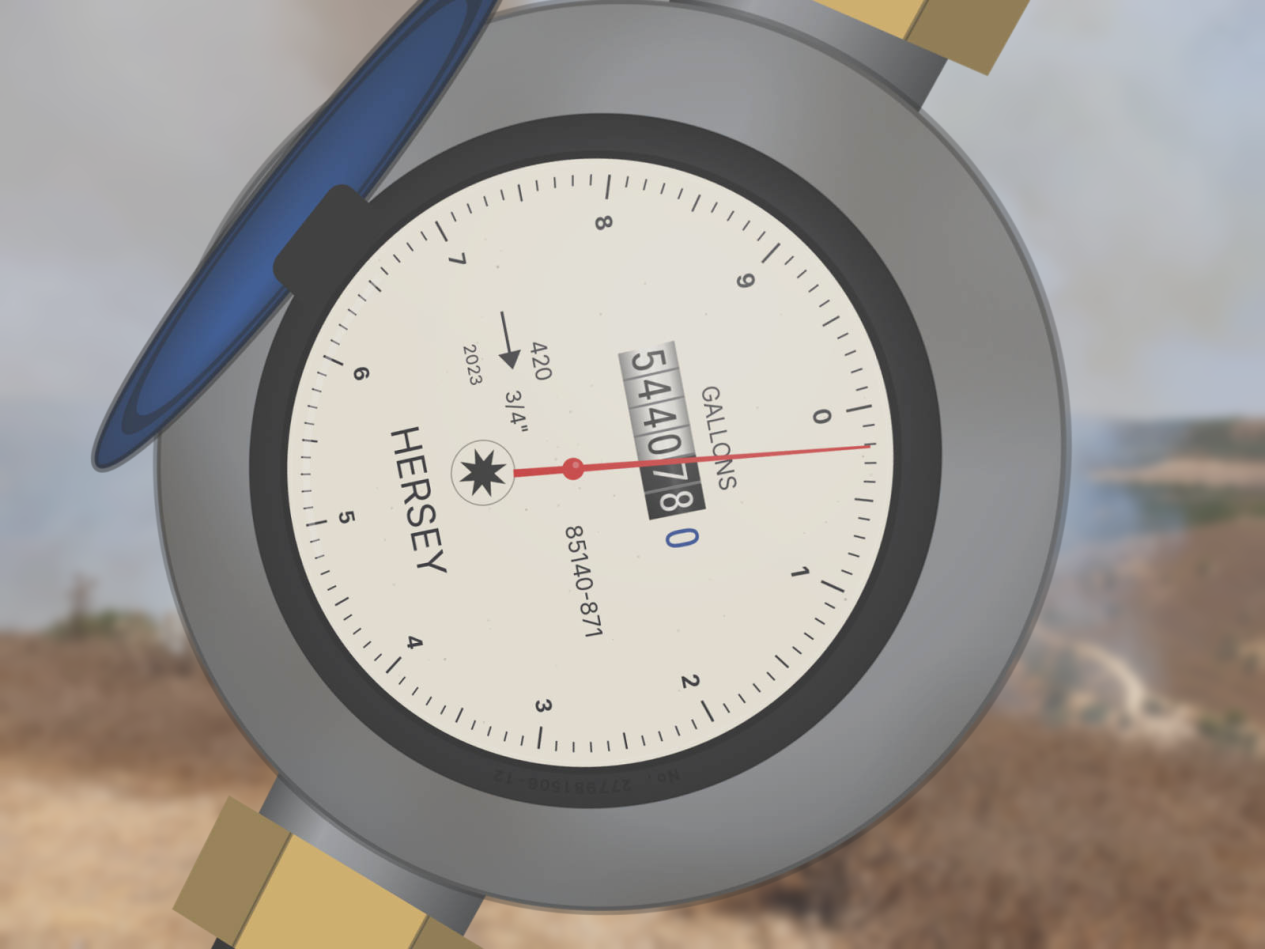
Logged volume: 5440780.2 gal
